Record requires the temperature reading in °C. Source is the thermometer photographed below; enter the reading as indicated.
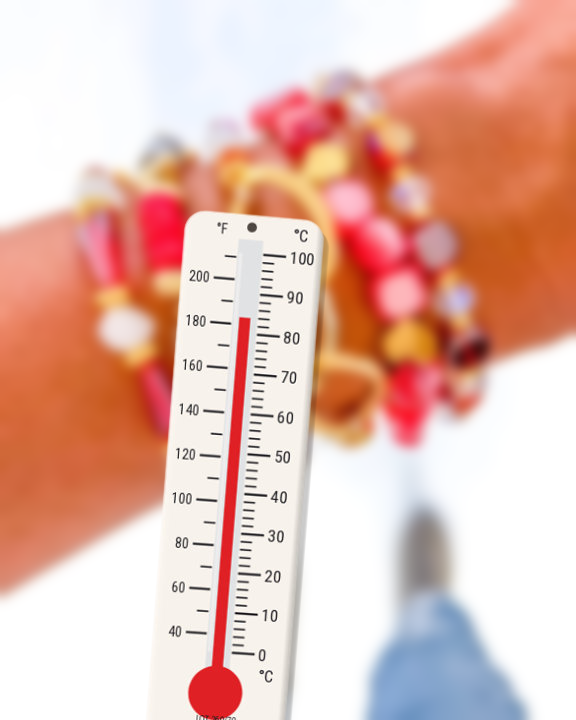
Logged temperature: 84 °C
